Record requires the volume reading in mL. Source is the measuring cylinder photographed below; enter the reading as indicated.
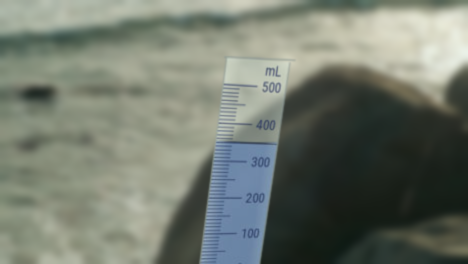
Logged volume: 350 mL
